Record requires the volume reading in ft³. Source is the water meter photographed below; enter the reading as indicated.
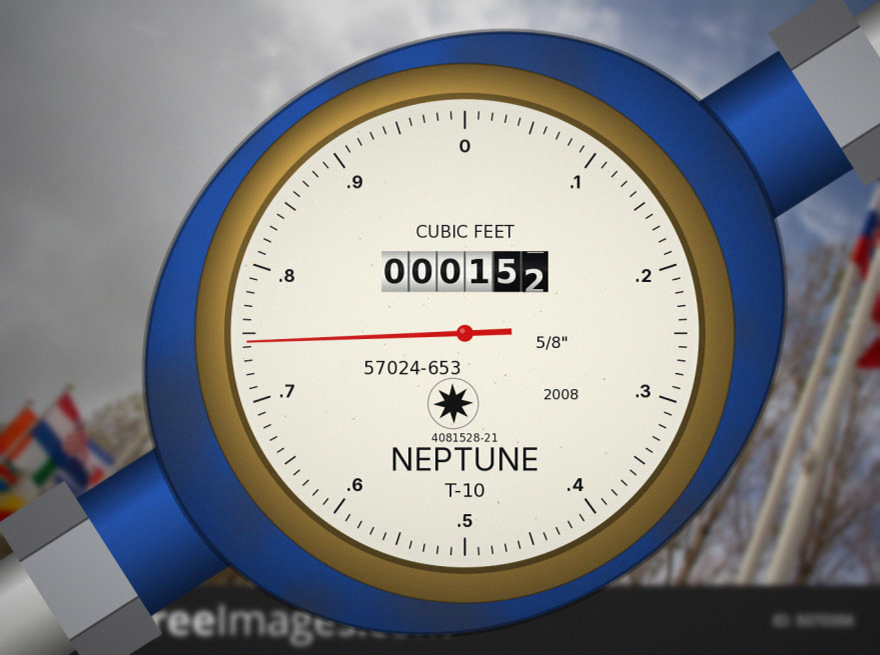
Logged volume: 151.74 ft³
